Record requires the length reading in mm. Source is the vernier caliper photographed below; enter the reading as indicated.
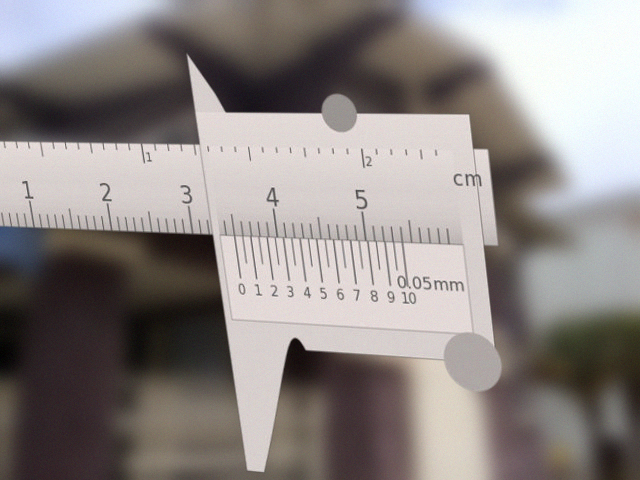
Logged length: 35.0 mm
